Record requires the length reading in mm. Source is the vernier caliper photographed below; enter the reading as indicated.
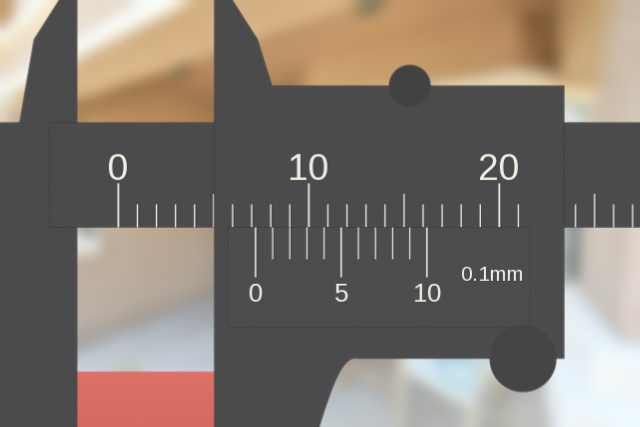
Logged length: 7.2 mm
